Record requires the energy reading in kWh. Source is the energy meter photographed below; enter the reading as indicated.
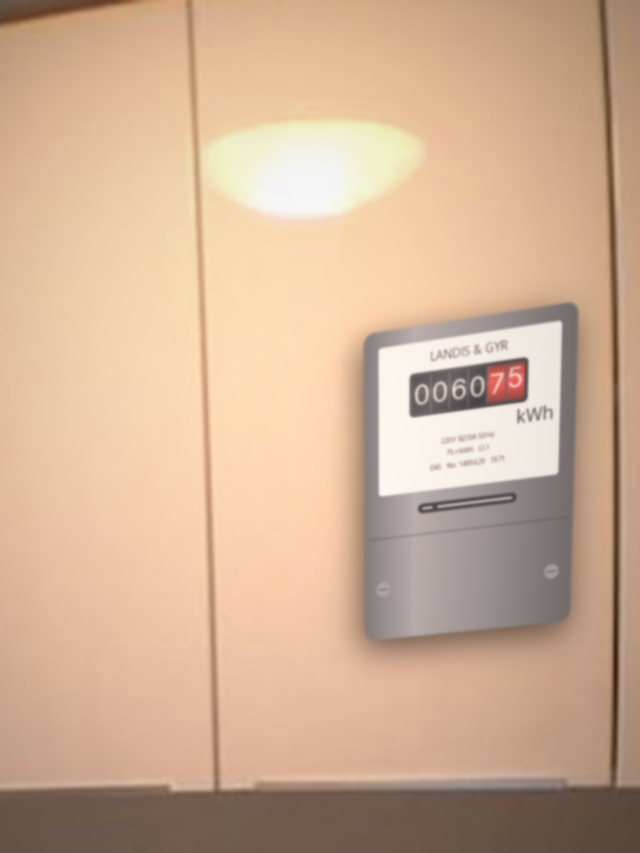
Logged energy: 60.75 kWh
